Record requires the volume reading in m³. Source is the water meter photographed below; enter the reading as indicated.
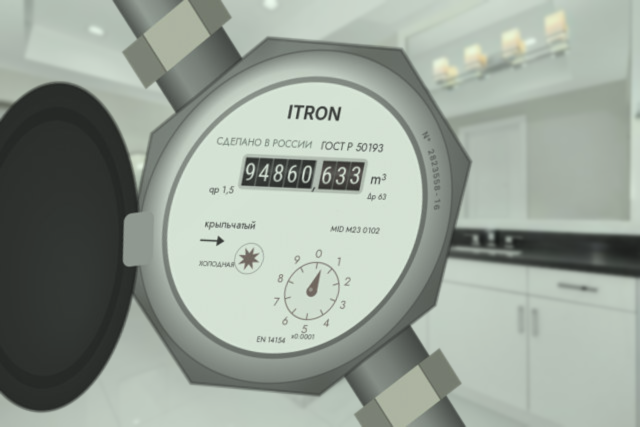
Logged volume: 94860.6330 m³
